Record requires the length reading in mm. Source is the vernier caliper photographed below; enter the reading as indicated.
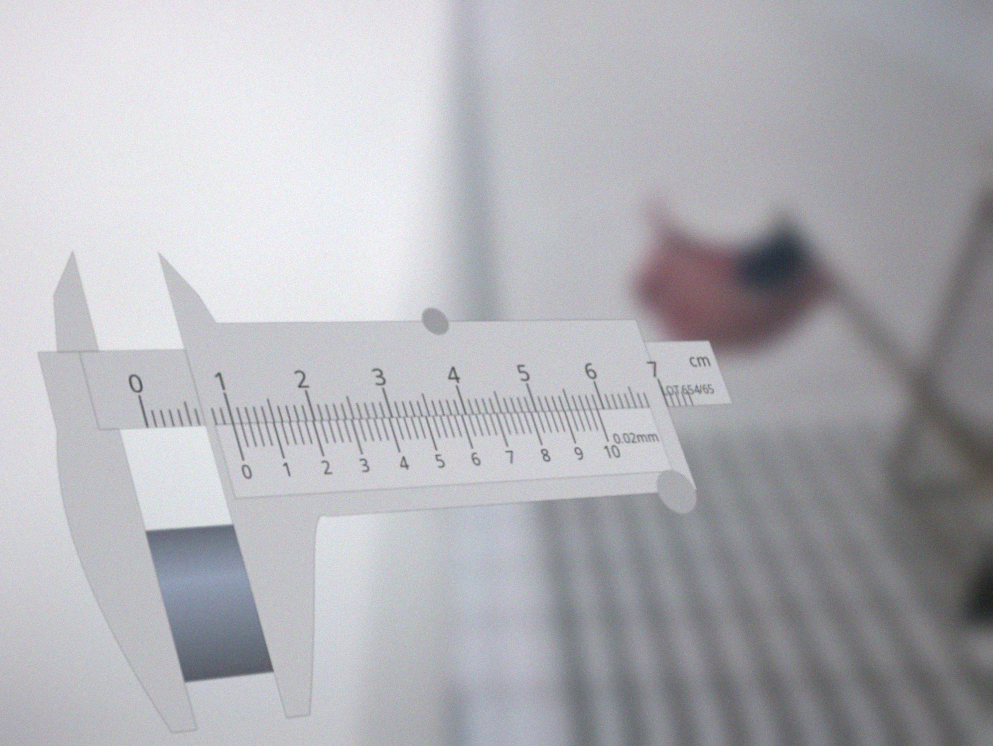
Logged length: 10.0 mm
